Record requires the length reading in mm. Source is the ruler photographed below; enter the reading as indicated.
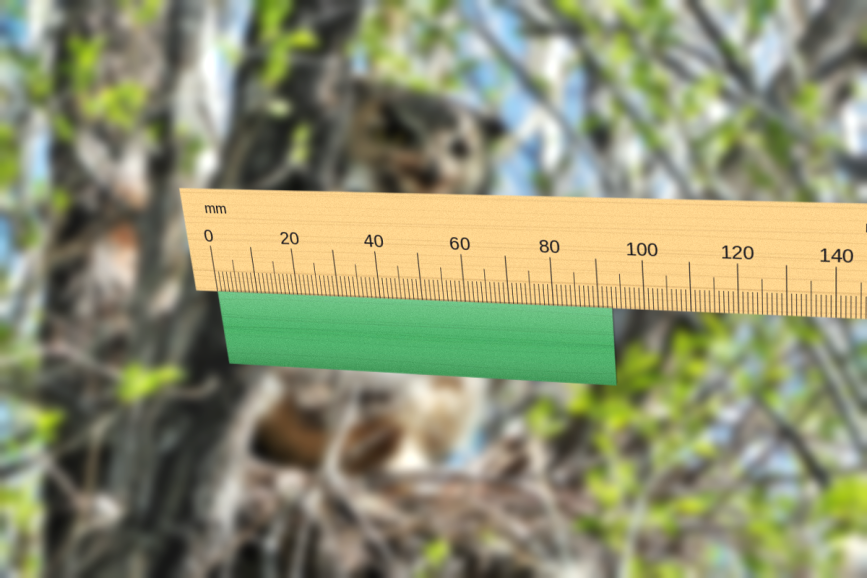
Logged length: 93 mm
